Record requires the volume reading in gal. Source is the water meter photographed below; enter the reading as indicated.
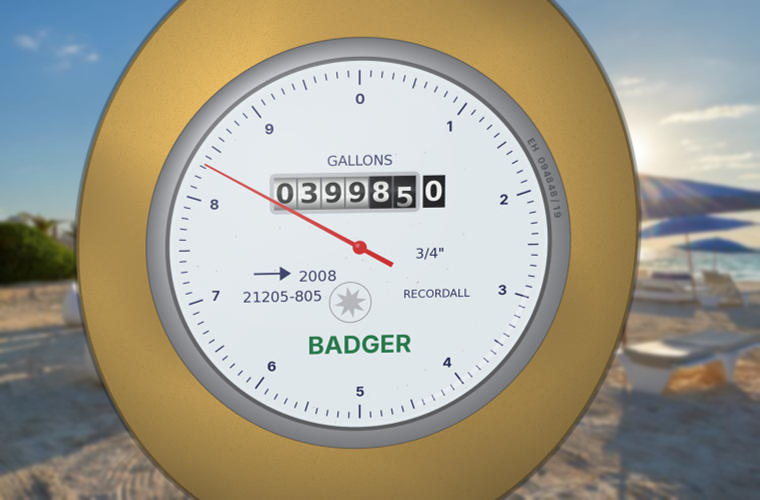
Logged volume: 399848.3 gal
